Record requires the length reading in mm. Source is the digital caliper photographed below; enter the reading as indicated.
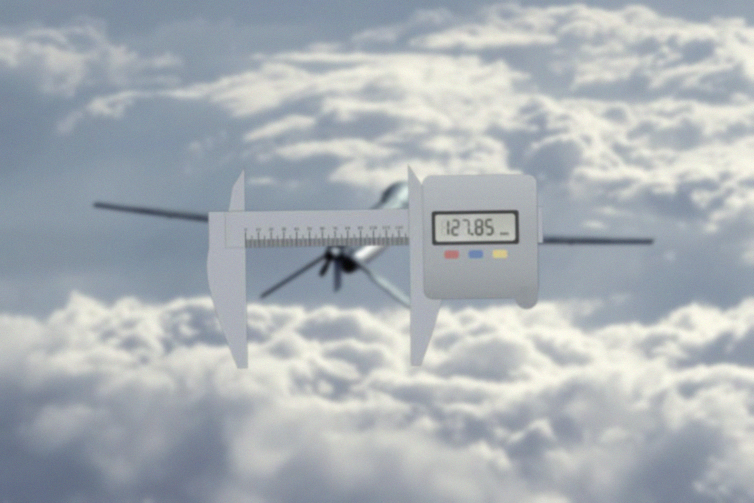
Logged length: 127.85 mm
